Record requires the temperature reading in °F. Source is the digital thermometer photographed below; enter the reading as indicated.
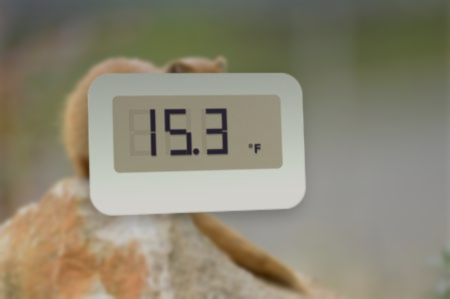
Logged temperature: 15.3 °F
